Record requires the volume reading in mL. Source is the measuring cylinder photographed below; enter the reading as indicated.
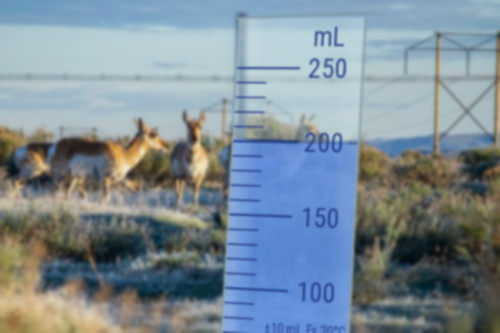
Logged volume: 200 mL
